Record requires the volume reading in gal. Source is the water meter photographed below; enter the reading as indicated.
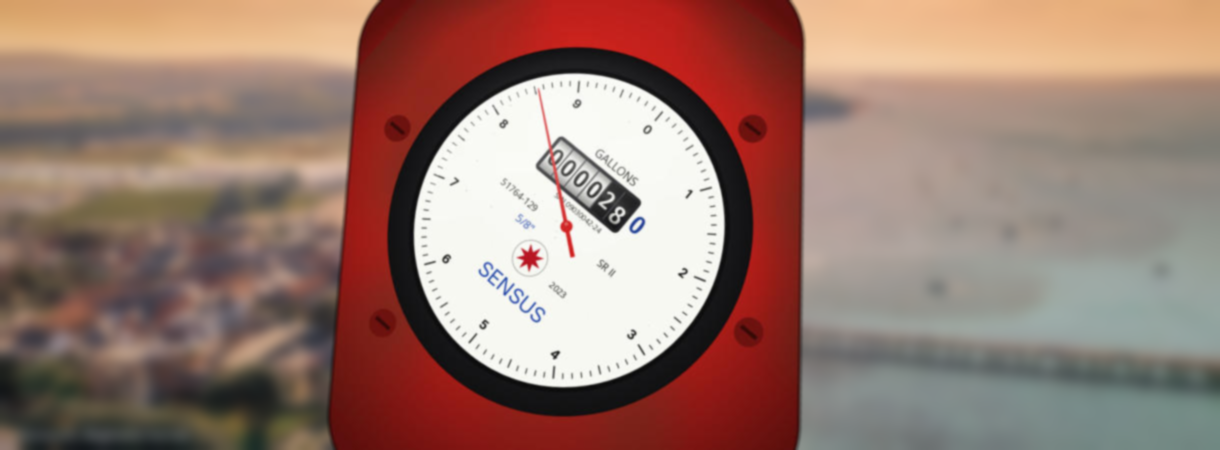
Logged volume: 278.5 gal
